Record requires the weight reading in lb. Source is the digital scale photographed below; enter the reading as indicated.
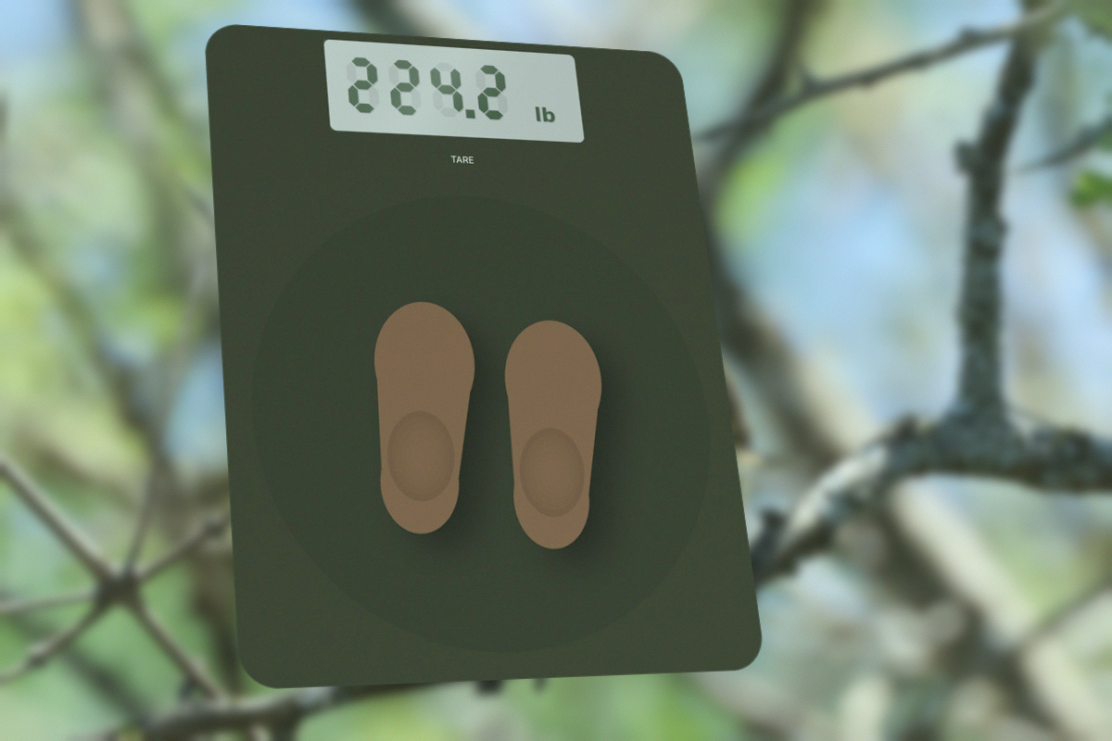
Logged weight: 224.2 lb
